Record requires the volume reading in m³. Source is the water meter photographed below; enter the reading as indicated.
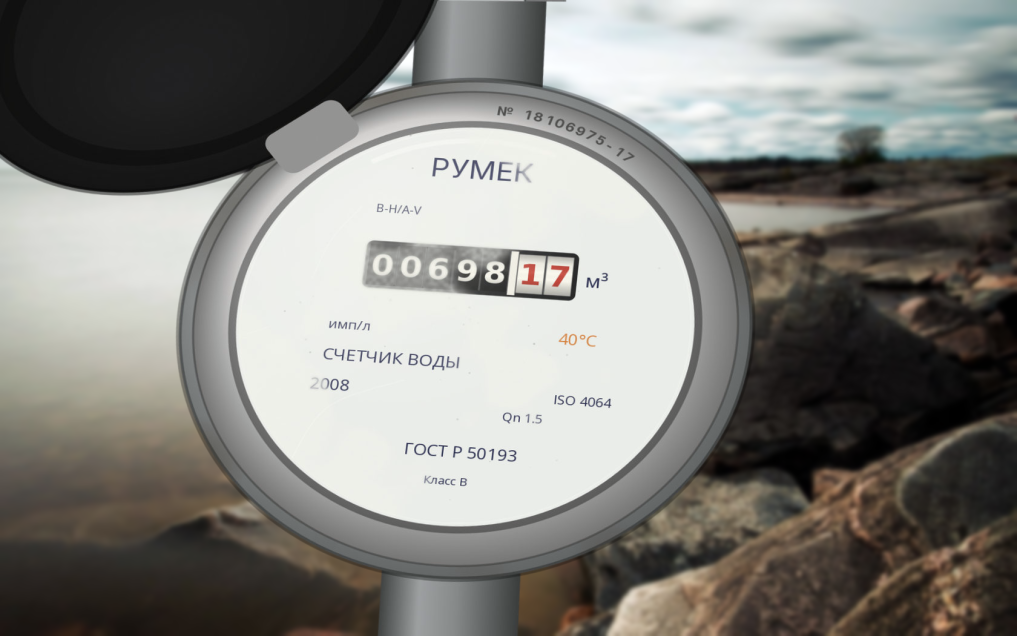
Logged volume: 698.17 m³
